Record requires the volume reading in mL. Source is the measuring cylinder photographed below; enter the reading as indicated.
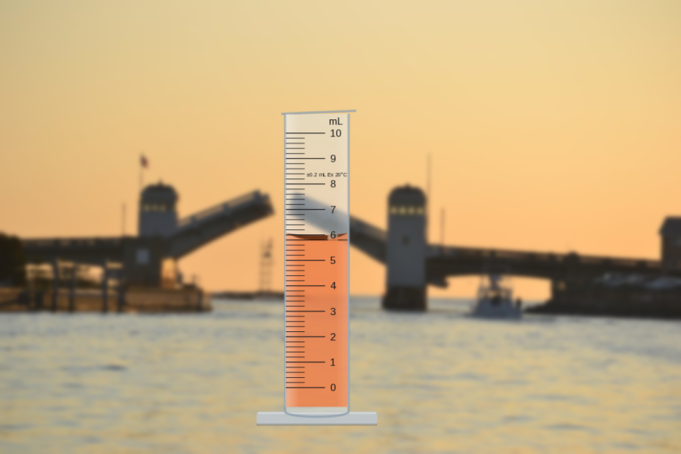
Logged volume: 5.8 mL
